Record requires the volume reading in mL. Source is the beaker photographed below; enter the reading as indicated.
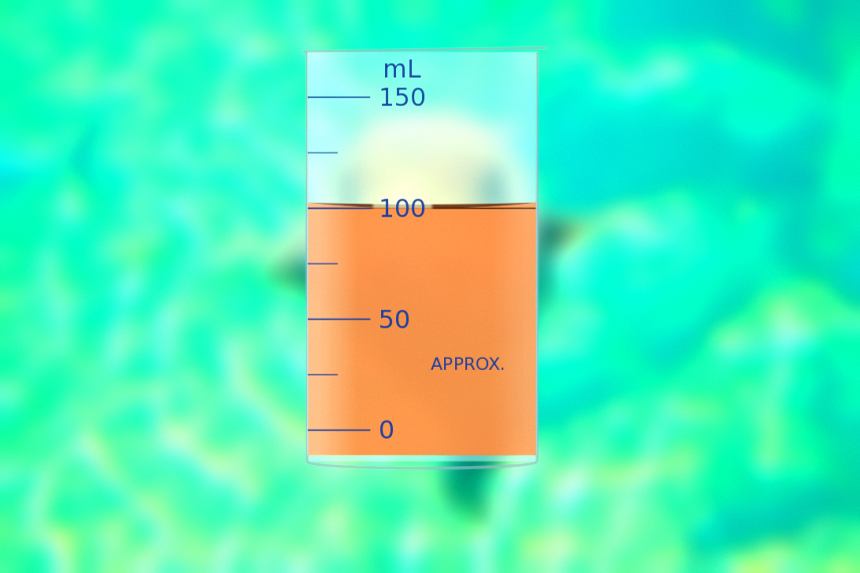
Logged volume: 100 mL
